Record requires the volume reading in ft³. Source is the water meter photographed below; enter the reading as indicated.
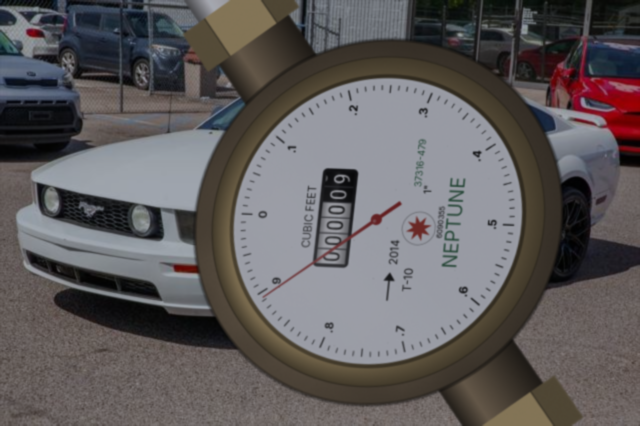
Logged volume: 8.89 ft³
